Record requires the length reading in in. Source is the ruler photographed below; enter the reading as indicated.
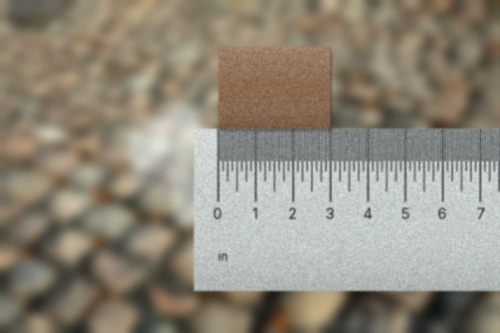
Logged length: 3 in
